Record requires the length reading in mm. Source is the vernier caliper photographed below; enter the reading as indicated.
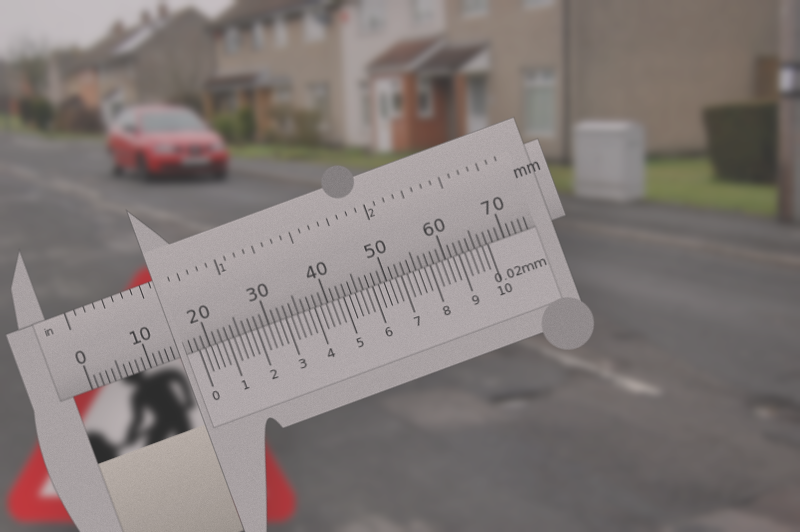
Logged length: 18.2 mm
